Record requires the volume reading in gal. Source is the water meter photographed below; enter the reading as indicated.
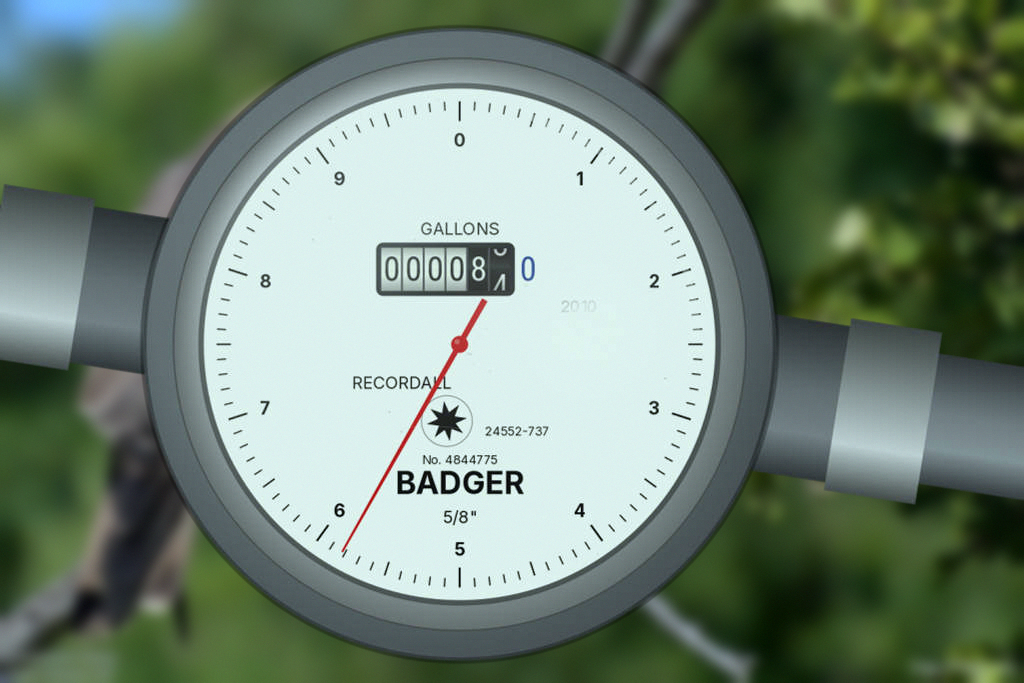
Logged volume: 835.8 gal
